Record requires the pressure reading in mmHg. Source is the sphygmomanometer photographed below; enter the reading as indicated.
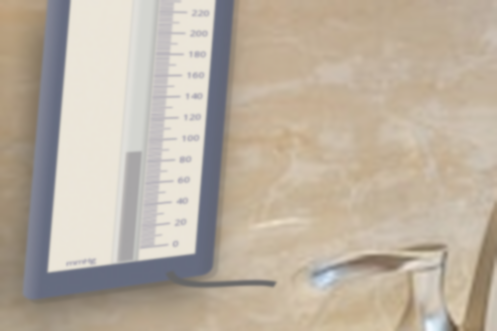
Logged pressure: 90 mmHg
